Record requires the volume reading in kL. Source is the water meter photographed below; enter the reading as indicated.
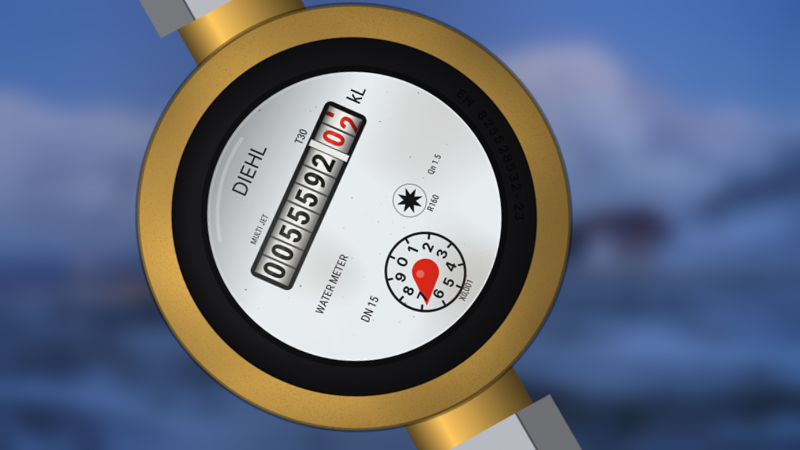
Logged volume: 55592.016 kL
